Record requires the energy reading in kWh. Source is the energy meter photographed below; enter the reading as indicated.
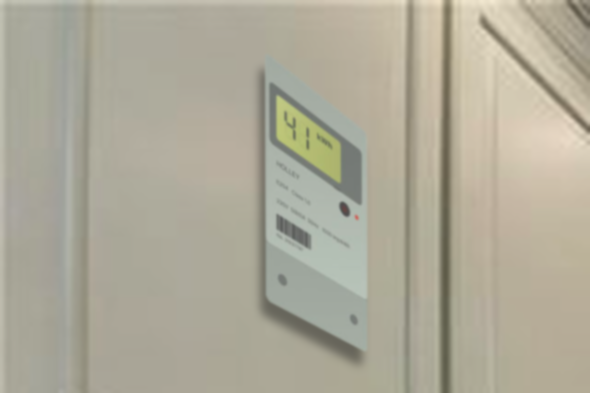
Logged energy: 41 kWh
